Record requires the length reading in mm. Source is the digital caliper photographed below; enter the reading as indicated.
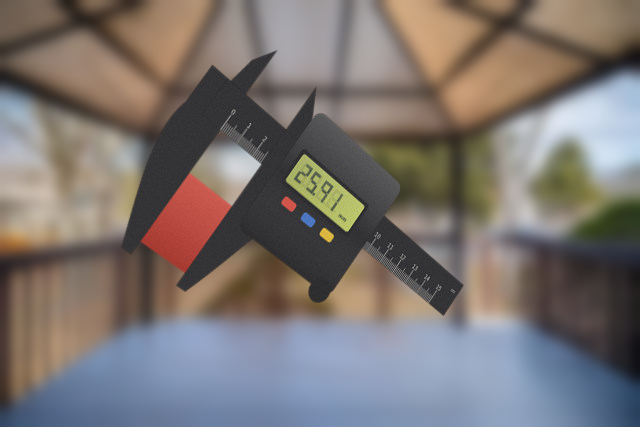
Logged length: 25.91 mm
